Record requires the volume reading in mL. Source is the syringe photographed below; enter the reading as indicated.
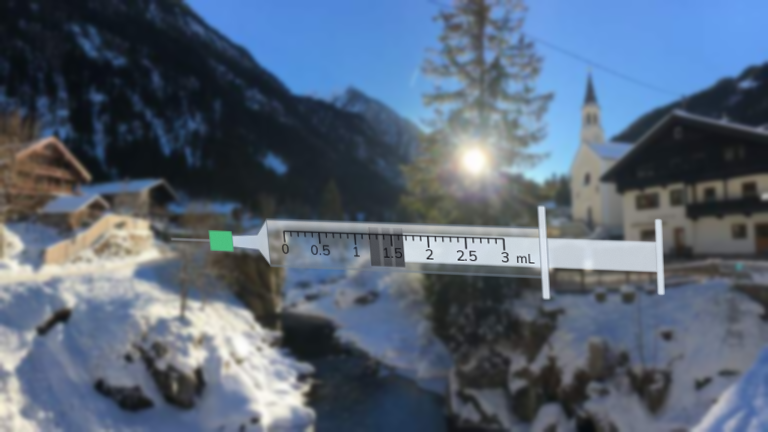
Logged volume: 1.2 mL
